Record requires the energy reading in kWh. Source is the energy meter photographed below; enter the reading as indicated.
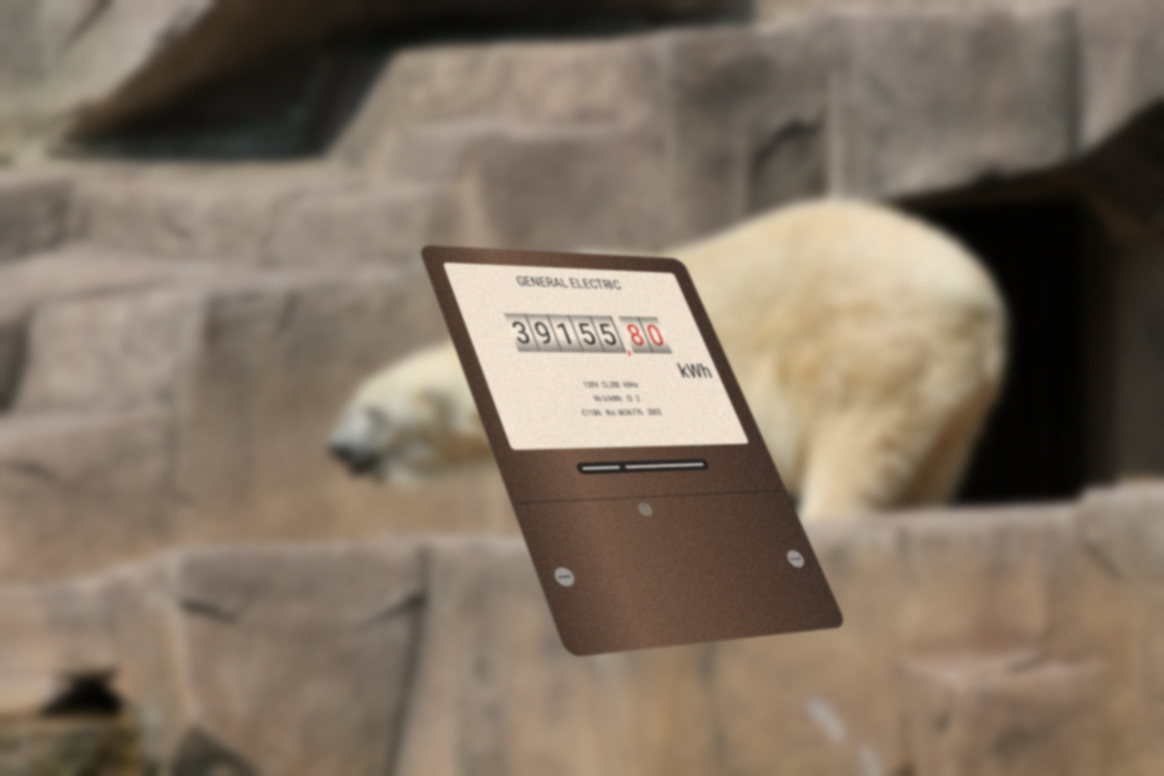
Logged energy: 39155.80 kWh
